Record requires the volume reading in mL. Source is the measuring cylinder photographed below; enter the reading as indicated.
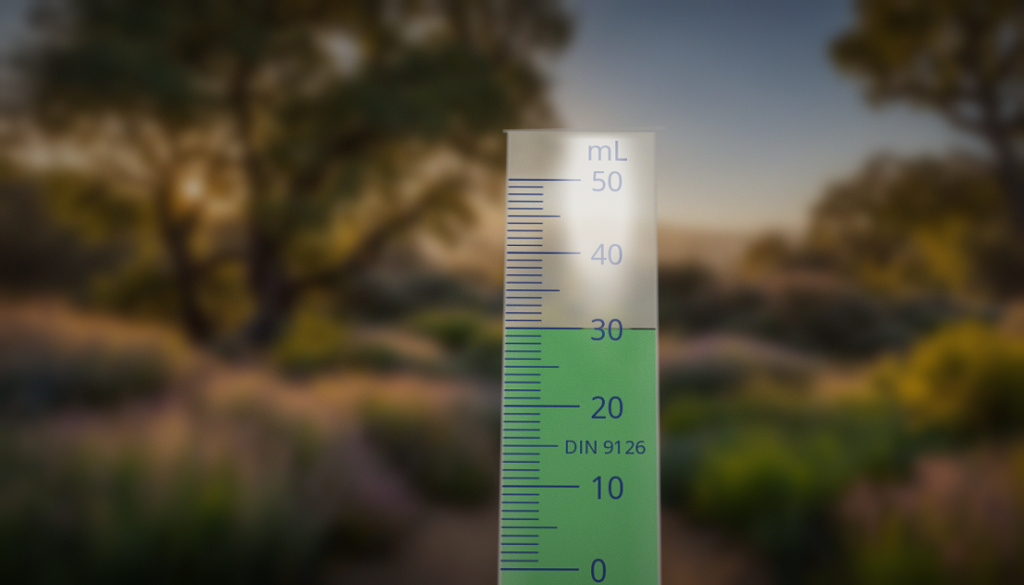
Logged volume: 30 mL
